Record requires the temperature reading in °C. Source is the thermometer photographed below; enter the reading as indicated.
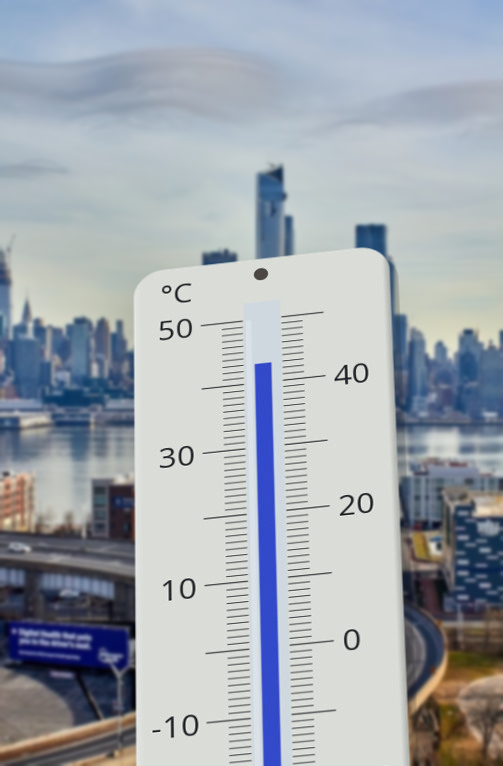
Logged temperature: 43 °C
